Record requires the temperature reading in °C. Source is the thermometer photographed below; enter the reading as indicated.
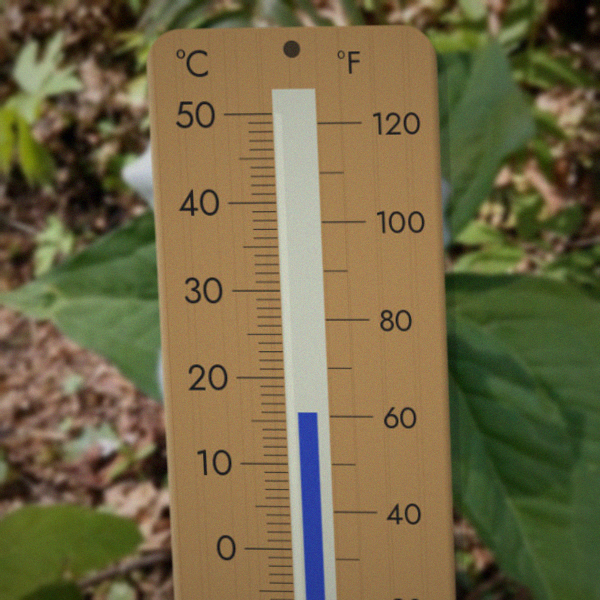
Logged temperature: 16 °C
